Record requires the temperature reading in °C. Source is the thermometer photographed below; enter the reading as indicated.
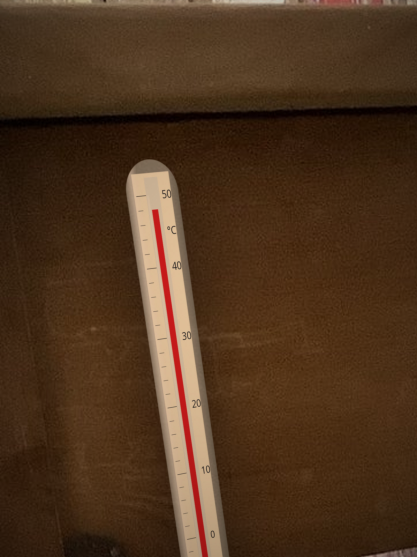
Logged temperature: 48 °C
